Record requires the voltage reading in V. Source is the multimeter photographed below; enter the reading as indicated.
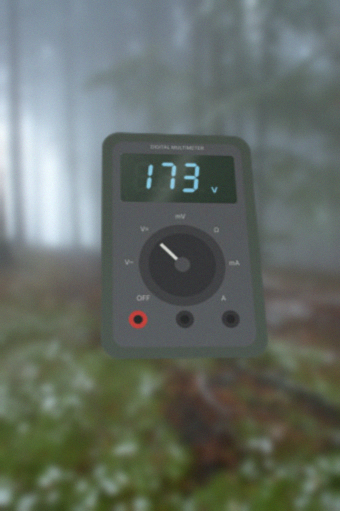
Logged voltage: 173 V
